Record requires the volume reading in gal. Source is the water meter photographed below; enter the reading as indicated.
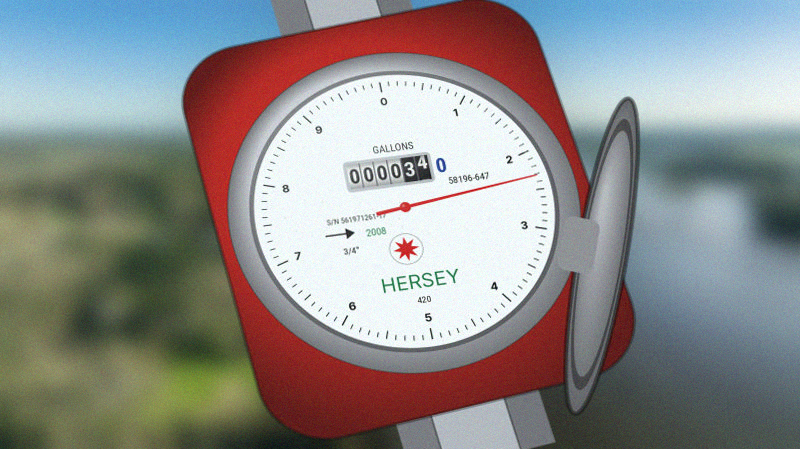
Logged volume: 342.3 gal
